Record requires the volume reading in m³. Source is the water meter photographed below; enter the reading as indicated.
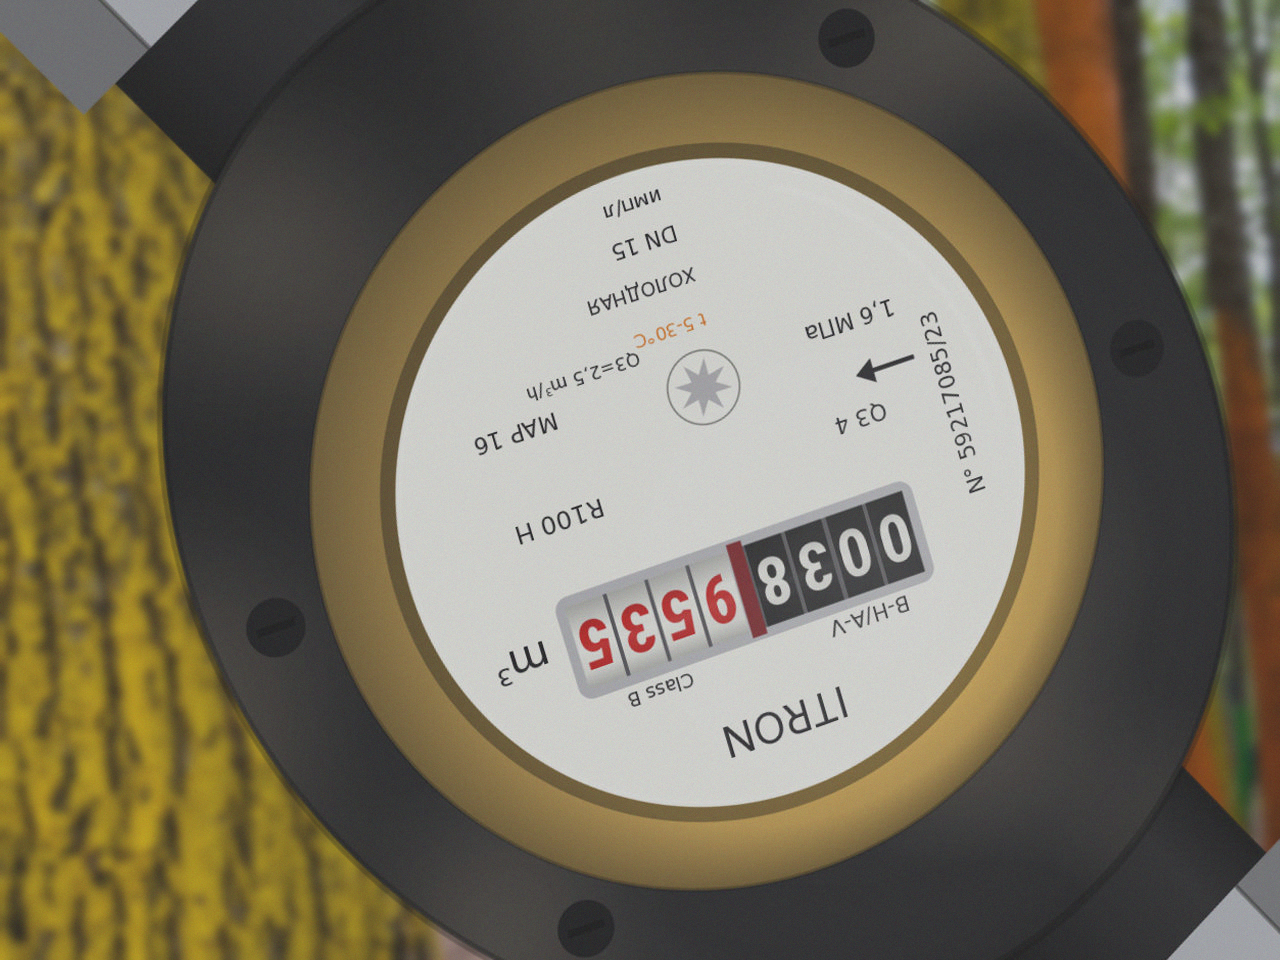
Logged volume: 38.9535 m³
